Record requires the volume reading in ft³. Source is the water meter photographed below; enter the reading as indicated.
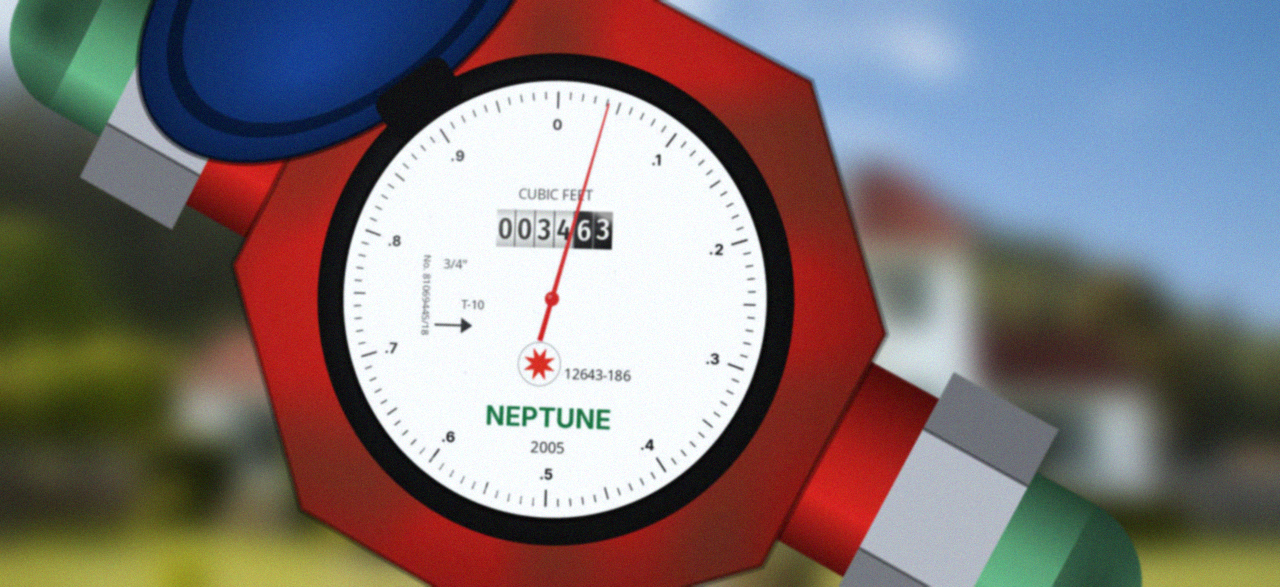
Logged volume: 3463.04 ft³
